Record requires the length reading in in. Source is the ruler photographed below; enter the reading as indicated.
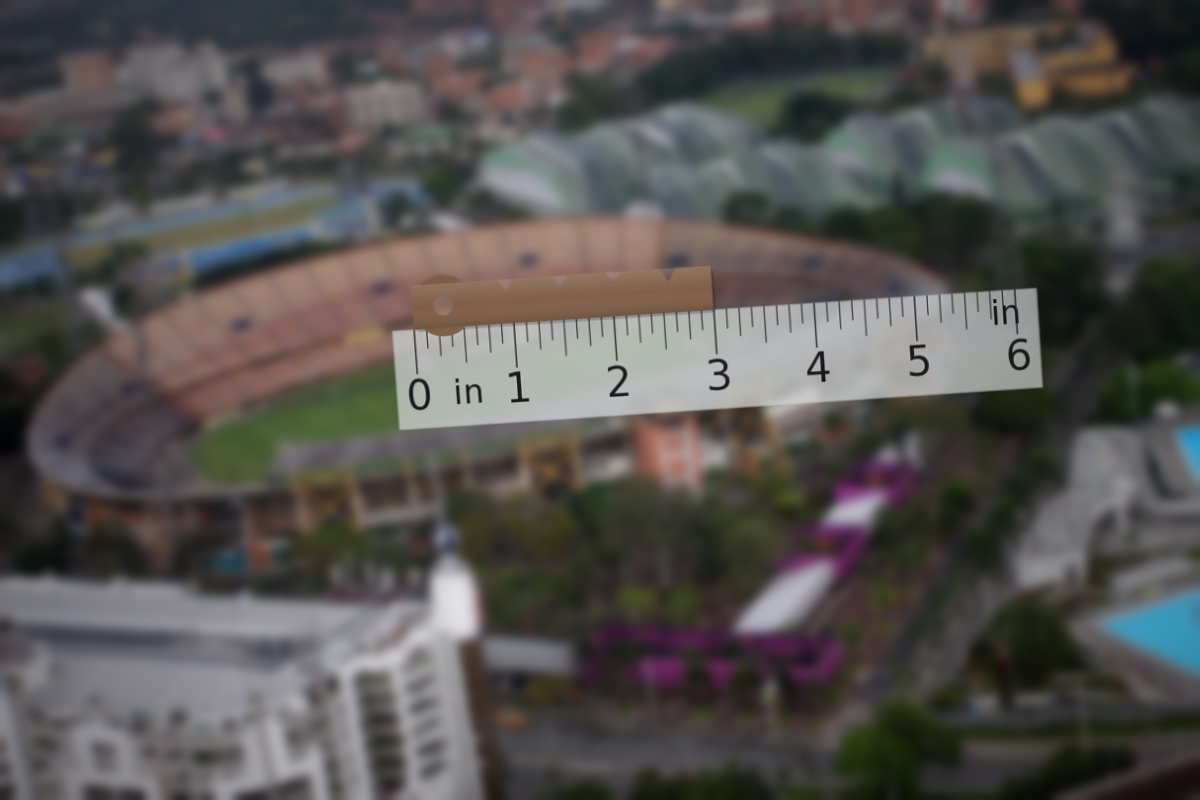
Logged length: 3 in
